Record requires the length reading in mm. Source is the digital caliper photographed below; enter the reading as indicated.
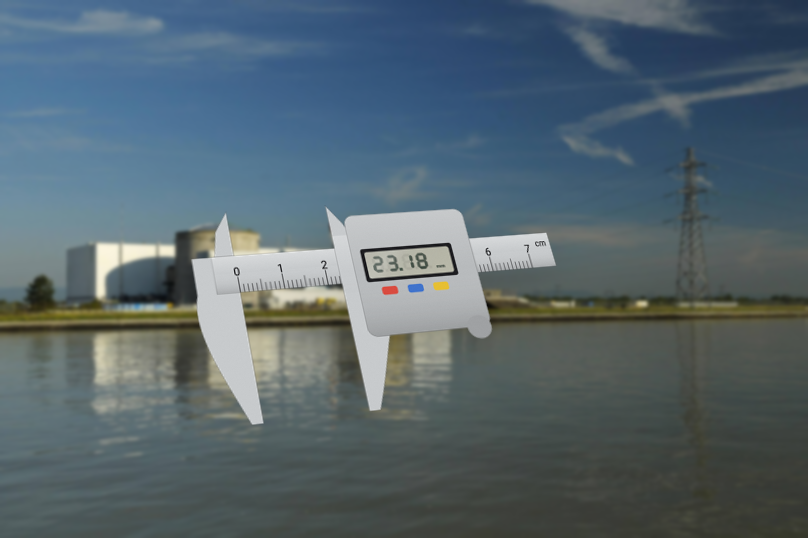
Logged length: 23.18 mm
